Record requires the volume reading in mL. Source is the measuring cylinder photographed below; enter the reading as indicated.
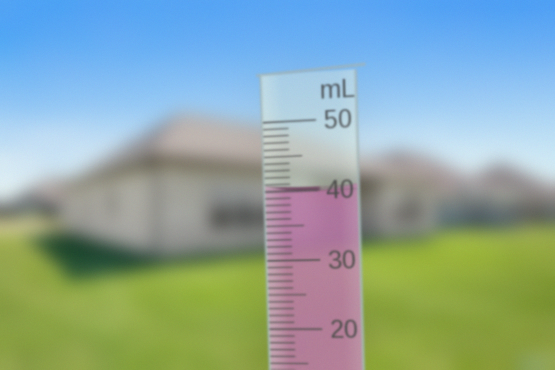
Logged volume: 40 mL
